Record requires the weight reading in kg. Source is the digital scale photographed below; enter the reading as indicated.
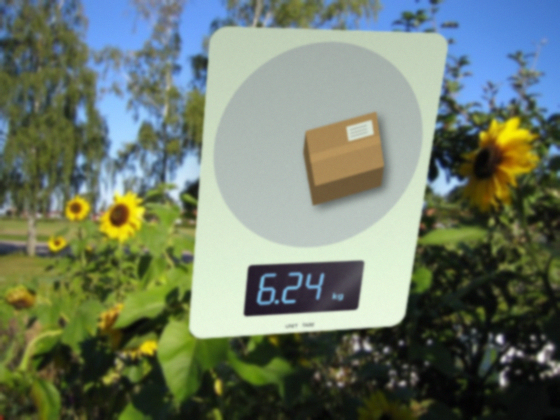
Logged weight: 6.24 kg
